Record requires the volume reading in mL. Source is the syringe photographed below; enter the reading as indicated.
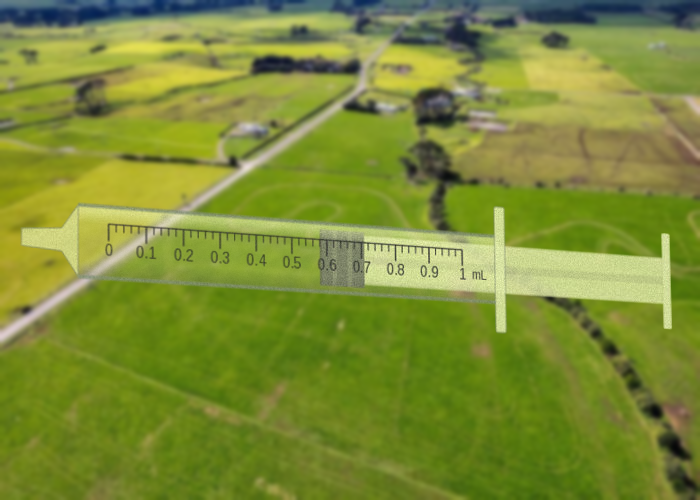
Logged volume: 0.58 mL
